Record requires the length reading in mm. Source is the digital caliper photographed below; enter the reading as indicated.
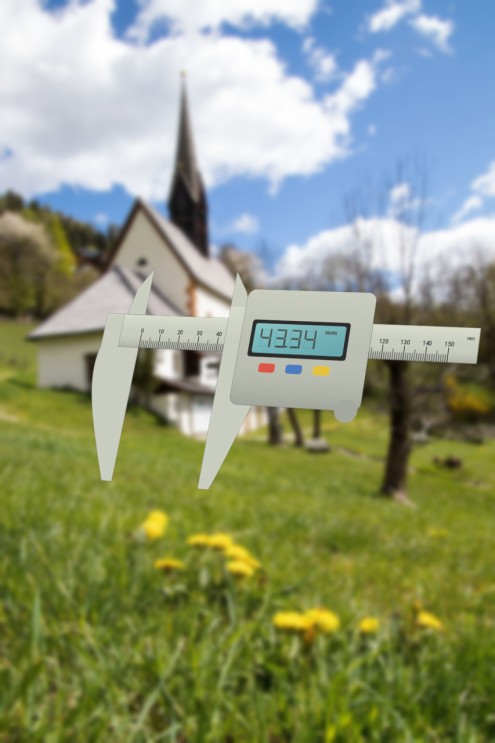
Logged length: 43.34 mm
